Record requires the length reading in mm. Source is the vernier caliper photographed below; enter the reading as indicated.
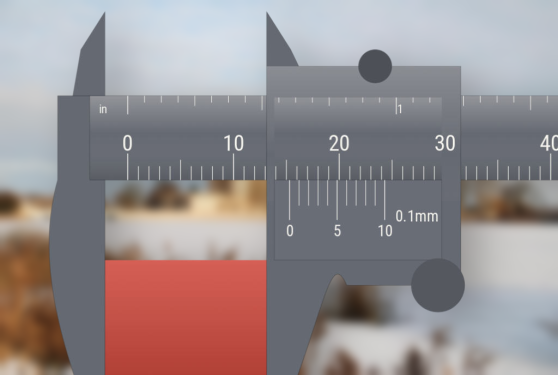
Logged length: 15.3 mm
